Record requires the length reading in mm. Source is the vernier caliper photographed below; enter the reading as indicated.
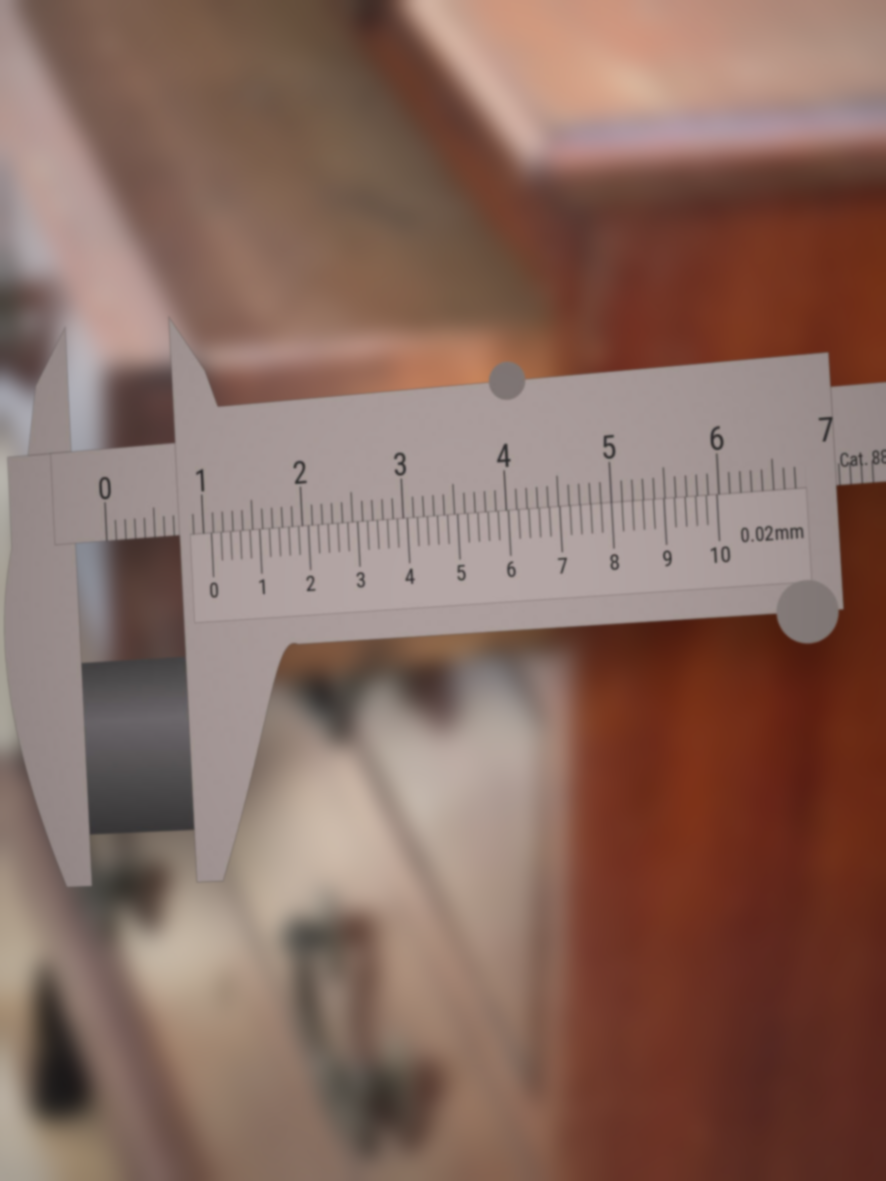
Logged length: 10.8 mm
